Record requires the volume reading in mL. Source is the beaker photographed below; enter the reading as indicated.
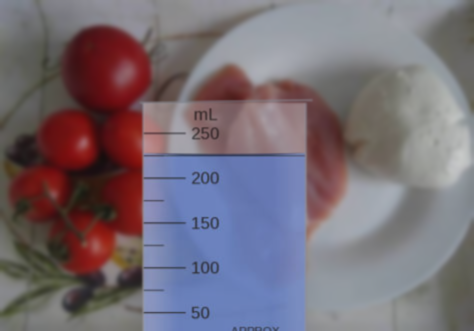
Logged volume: 225 mL
